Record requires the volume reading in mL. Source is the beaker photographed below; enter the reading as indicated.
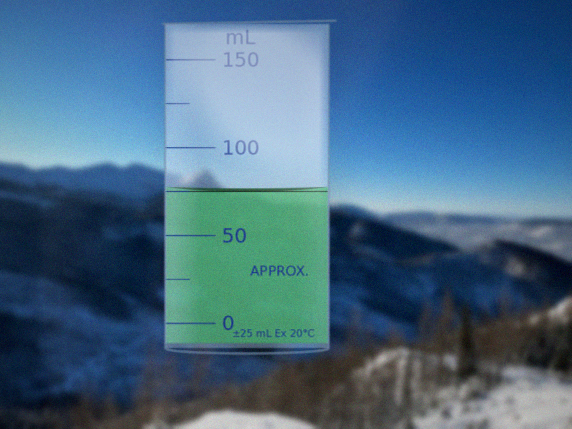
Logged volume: 75 mL
